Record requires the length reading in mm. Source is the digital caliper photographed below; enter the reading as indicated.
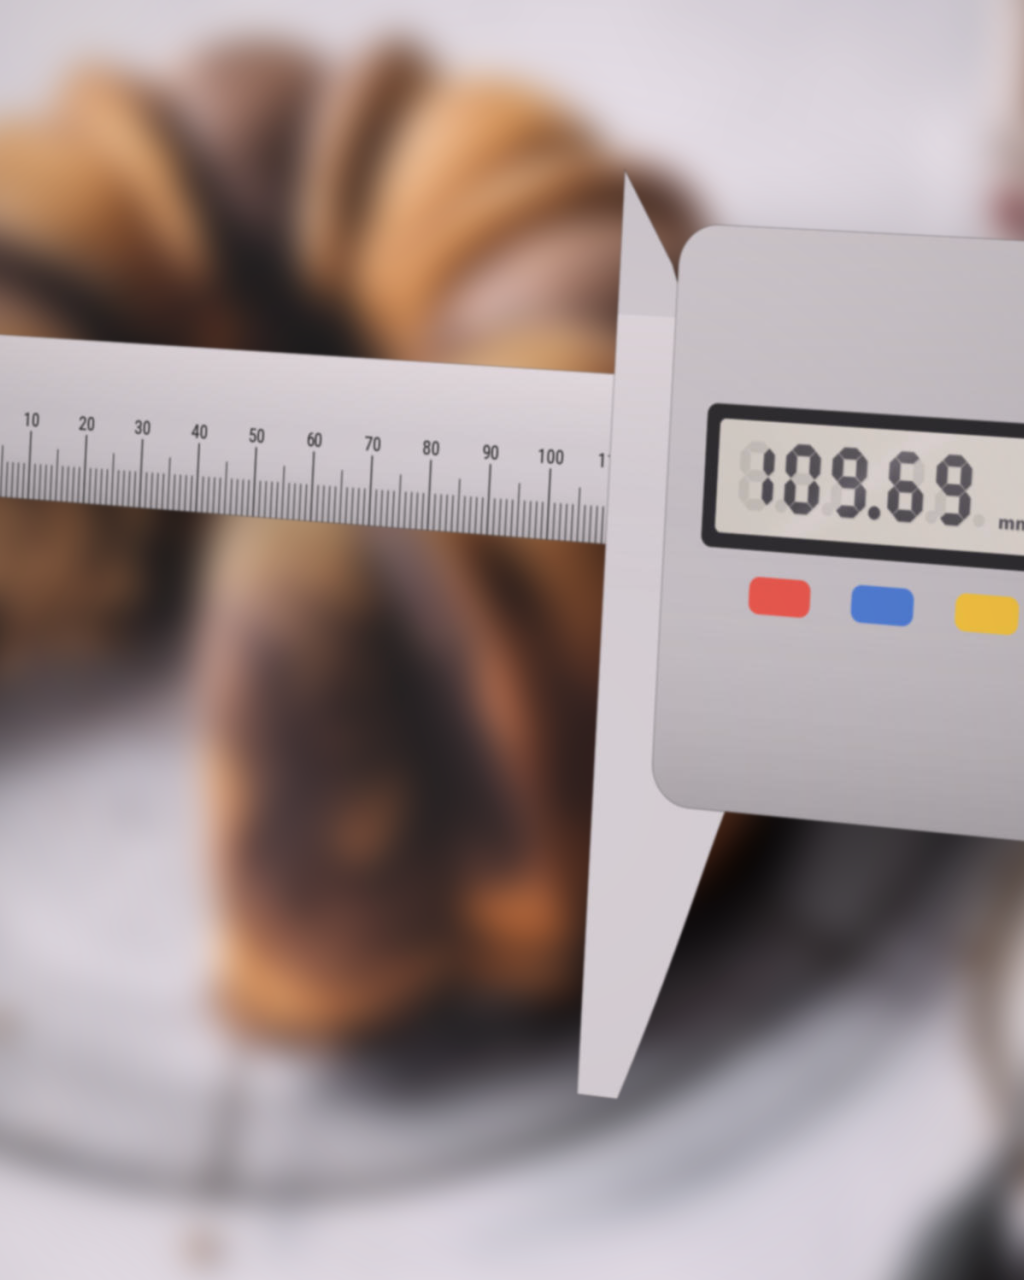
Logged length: 109.69 mm
